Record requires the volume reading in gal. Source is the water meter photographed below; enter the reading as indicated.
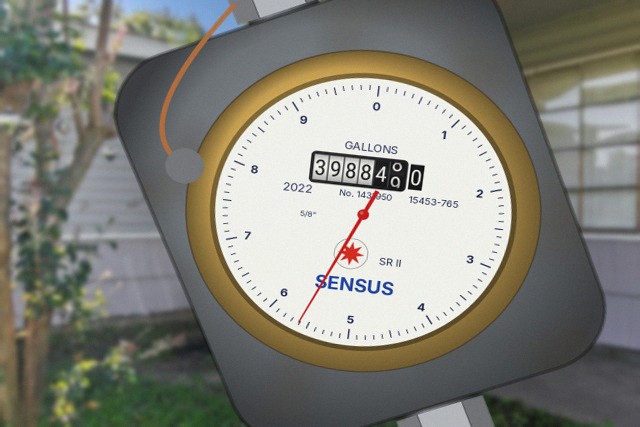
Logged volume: 3988485.6 gal
